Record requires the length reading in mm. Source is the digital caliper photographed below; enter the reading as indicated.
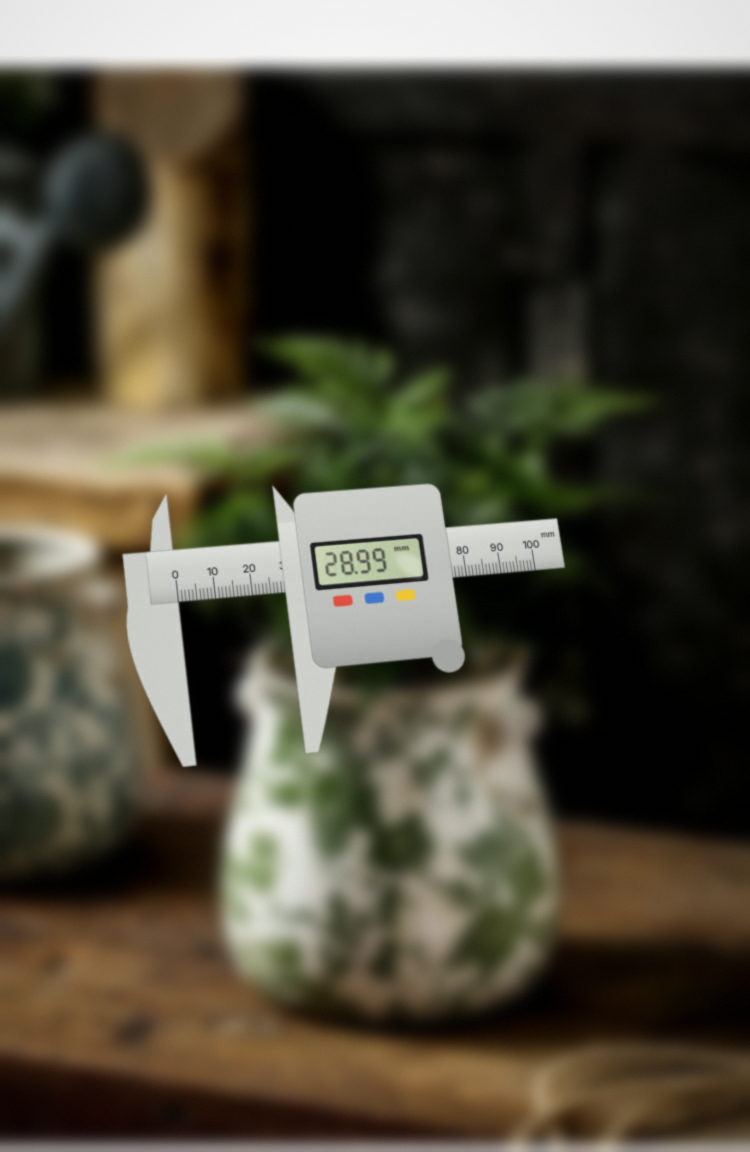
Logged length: 28.99 mm
